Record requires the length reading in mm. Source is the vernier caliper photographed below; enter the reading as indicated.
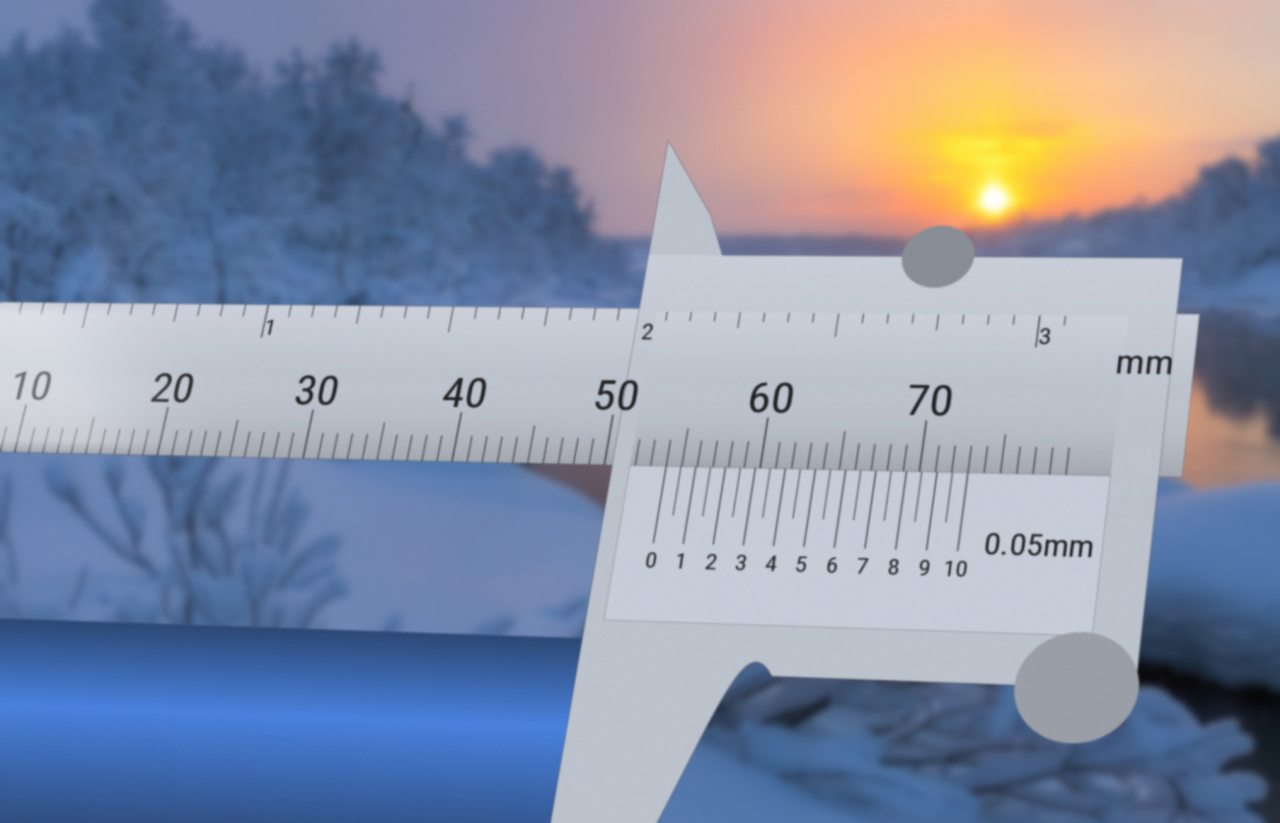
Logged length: 54.0 mm
